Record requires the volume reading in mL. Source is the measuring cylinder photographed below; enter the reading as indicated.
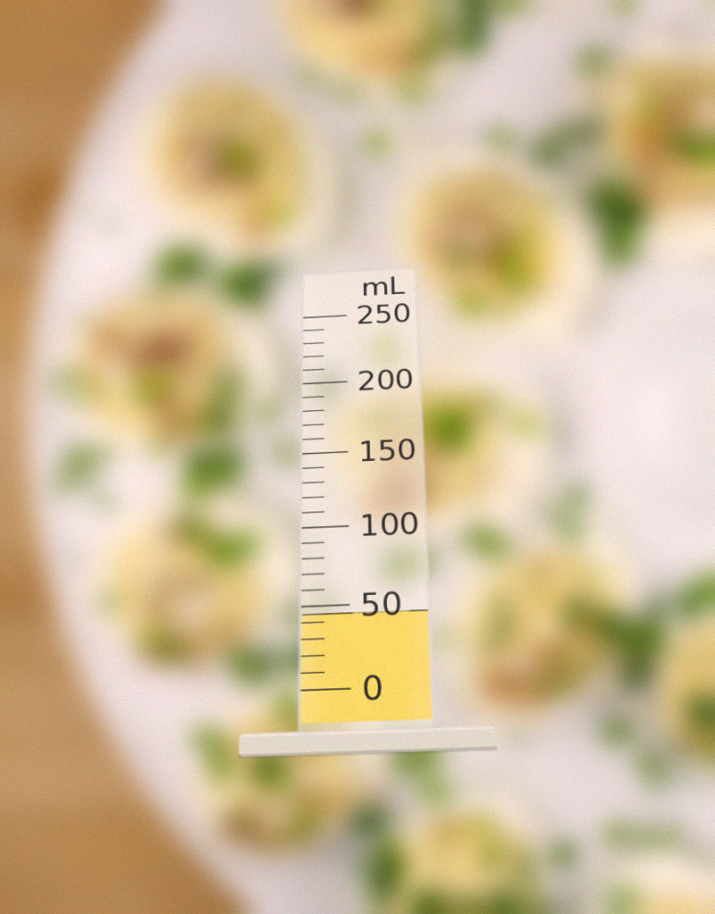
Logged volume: 45 mL
